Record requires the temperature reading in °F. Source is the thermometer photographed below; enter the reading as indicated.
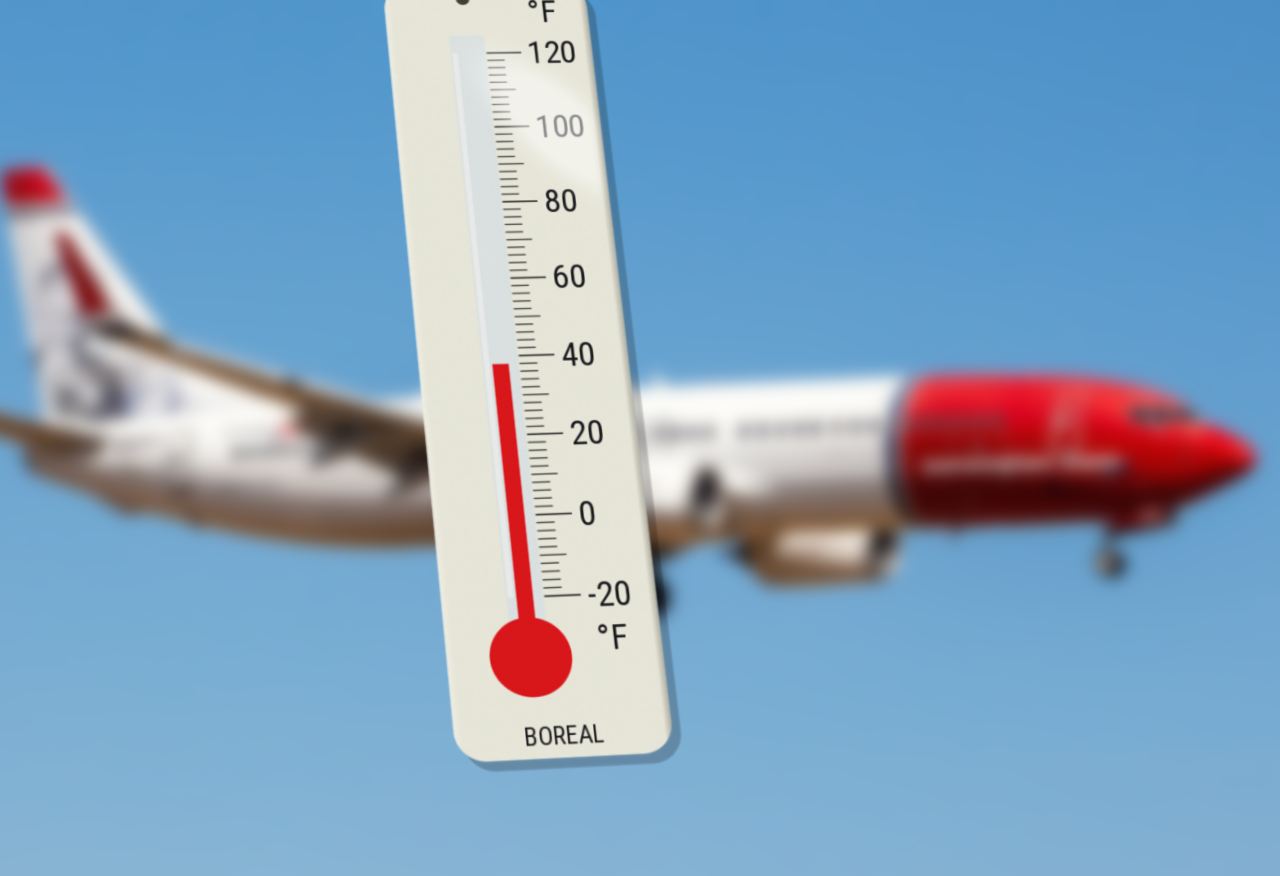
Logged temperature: 38 °F
